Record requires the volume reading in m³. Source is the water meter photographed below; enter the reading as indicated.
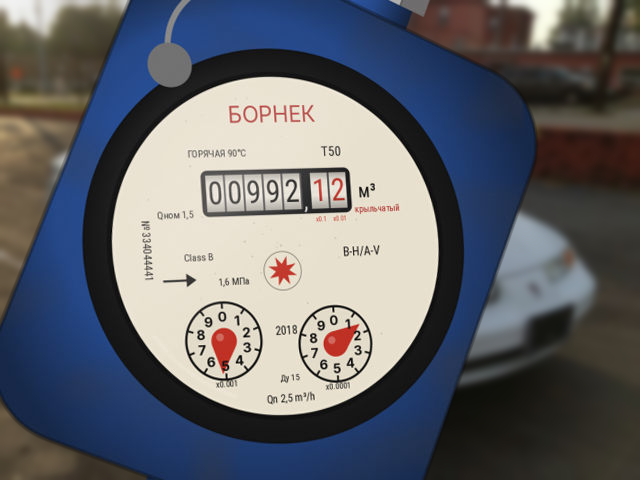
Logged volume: 992.1251 m³
